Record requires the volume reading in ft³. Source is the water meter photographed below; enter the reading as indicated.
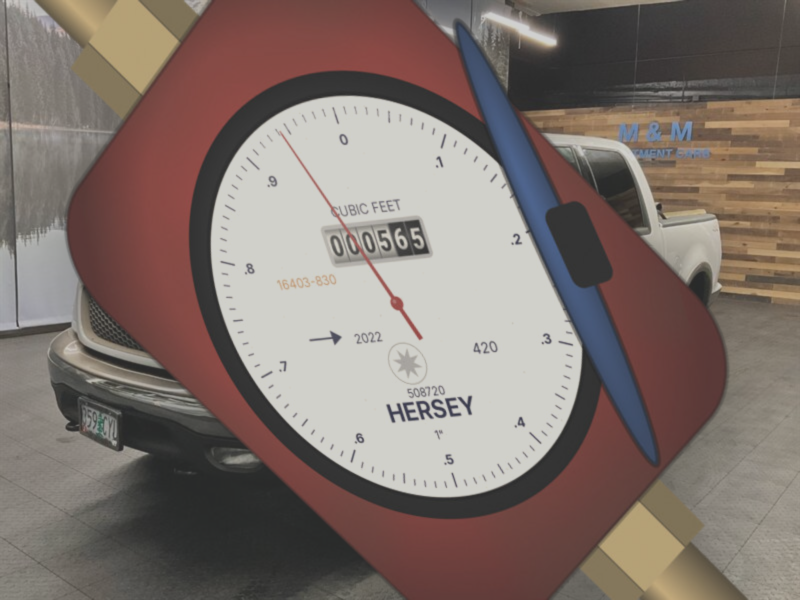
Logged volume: 564.94 ft³
